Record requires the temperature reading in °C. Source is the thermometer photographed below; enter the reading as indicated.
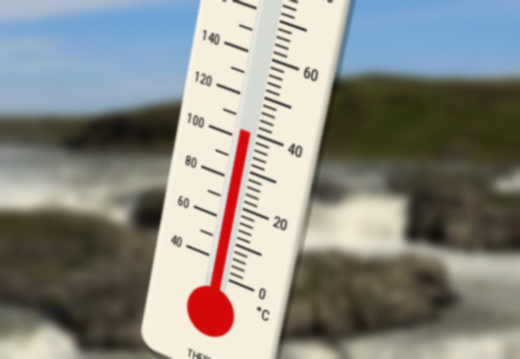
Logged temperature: 40 °C
